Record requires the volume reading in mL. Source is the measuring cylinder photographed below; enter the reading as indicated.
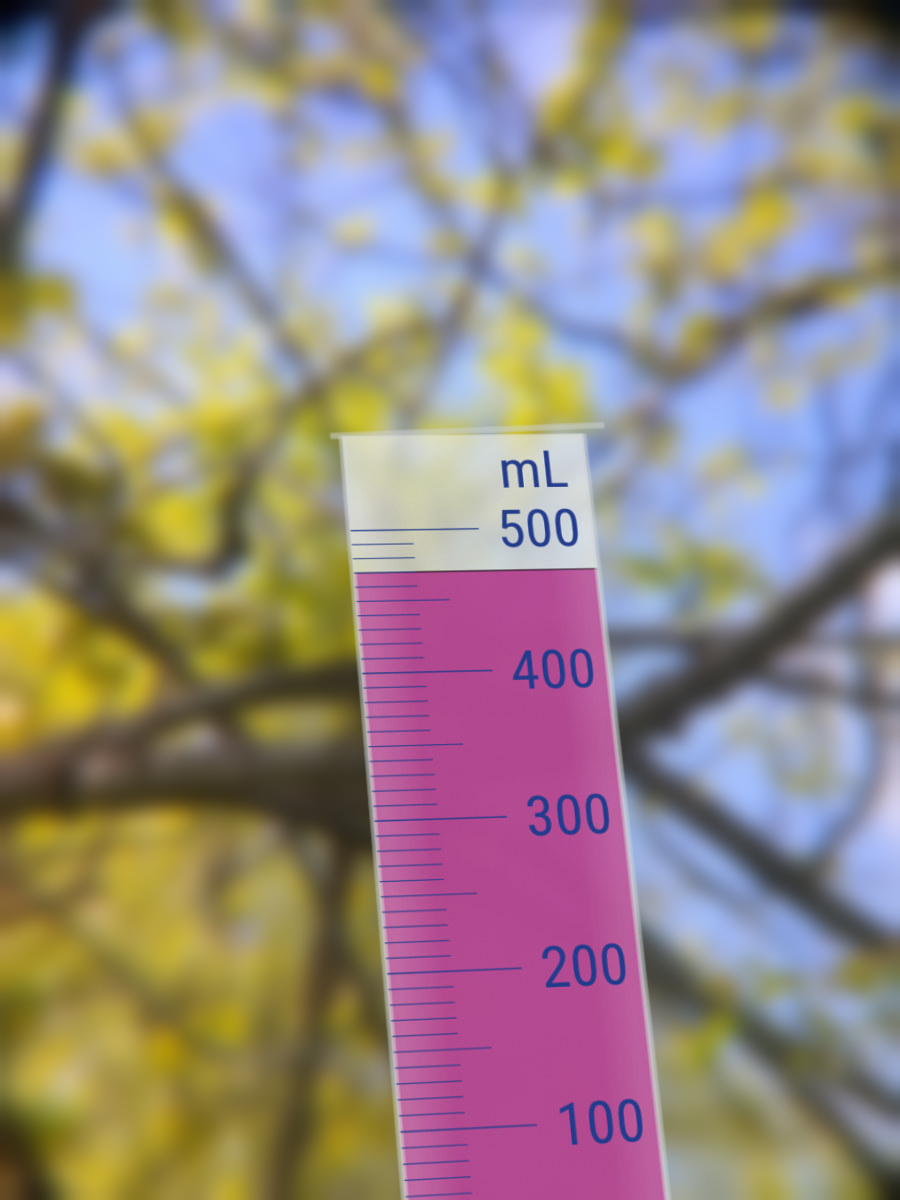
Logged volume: 470 mL
